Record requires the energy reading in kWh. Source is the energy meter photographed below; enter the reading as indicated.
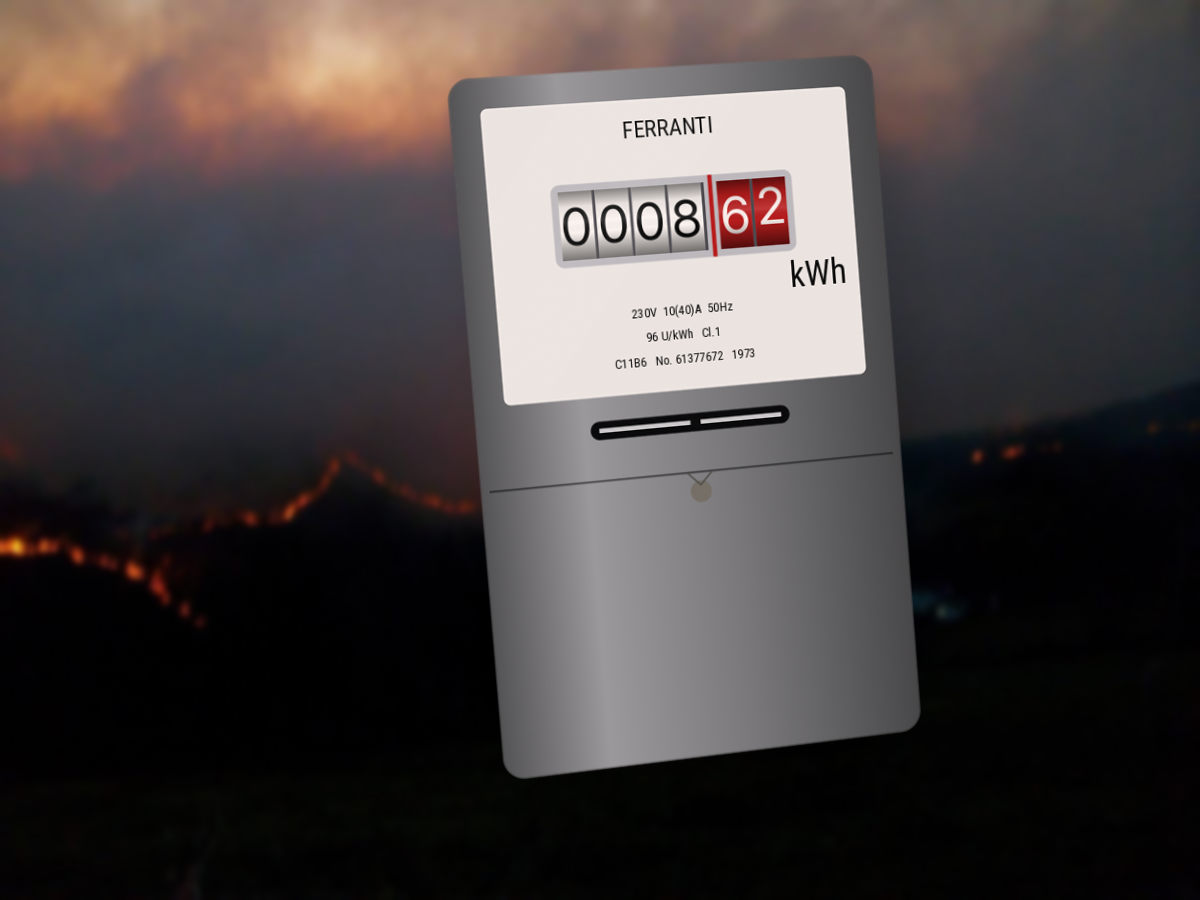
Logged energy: 8.62 kWh
